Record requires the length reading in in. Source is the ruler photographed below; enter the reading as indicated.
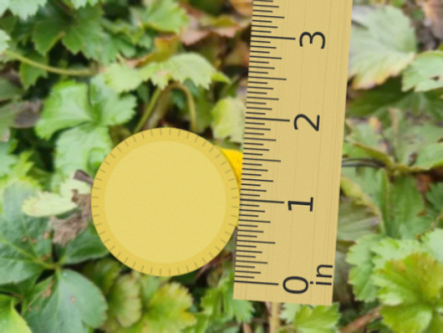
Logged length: 1.8125 in
